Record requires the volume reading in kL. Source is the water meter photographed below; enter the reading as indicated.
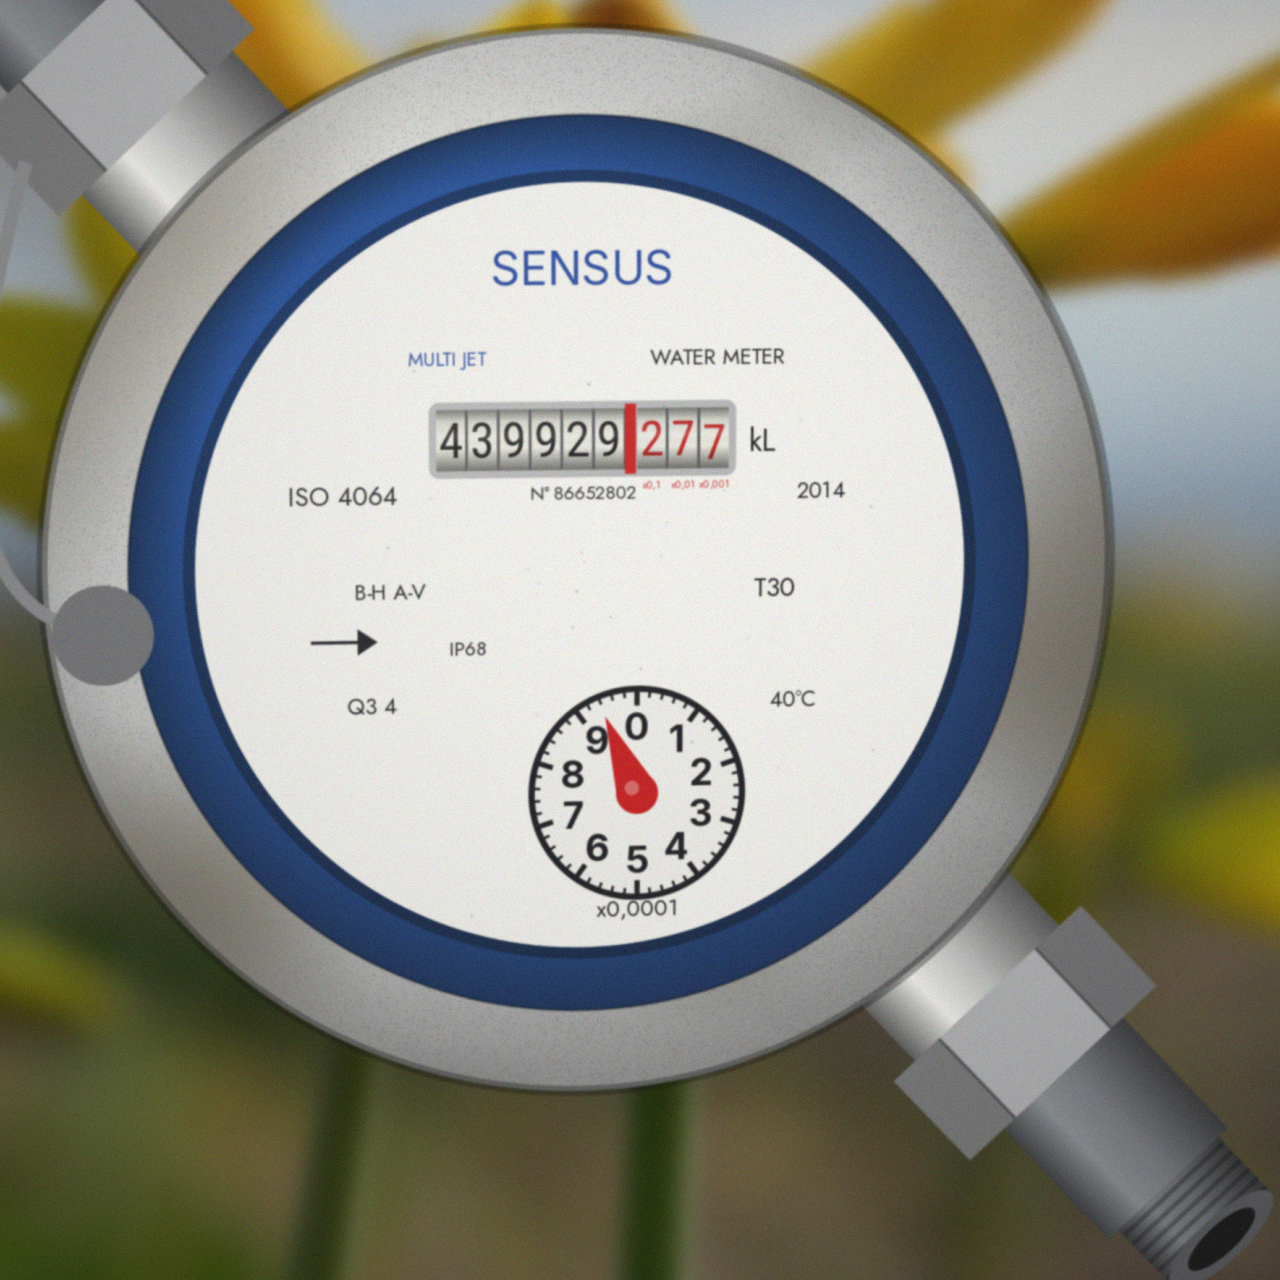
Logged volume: 439929.2769 kL
